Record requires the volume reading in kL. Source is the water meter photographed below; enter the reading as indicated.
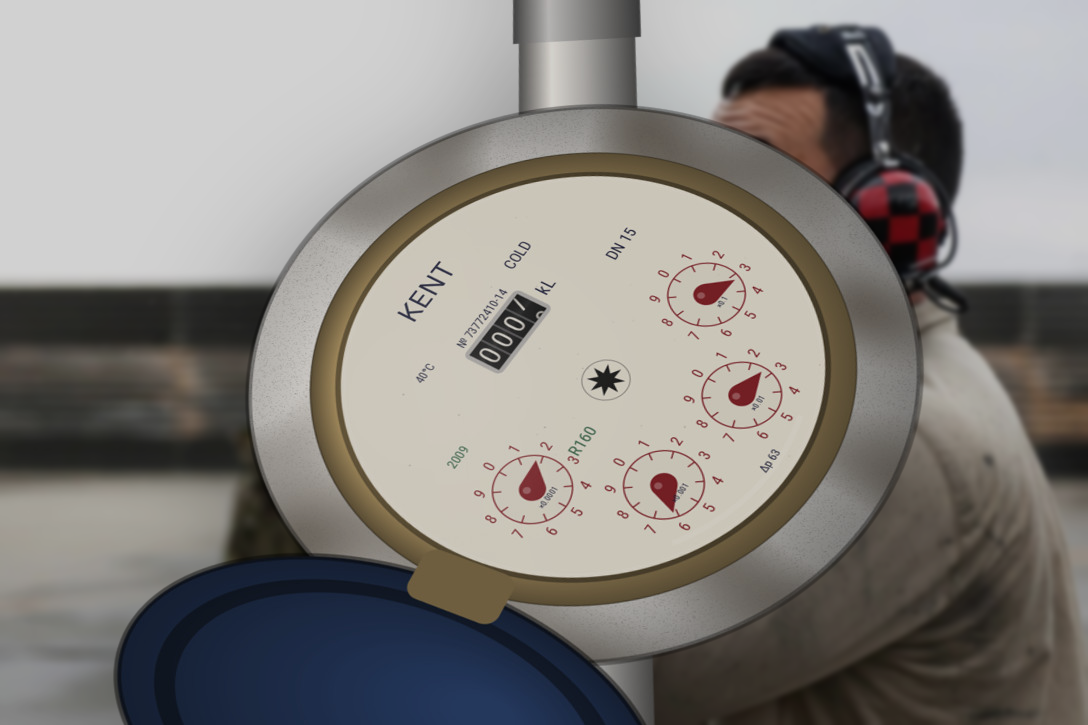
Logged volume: 7.3261 kL
